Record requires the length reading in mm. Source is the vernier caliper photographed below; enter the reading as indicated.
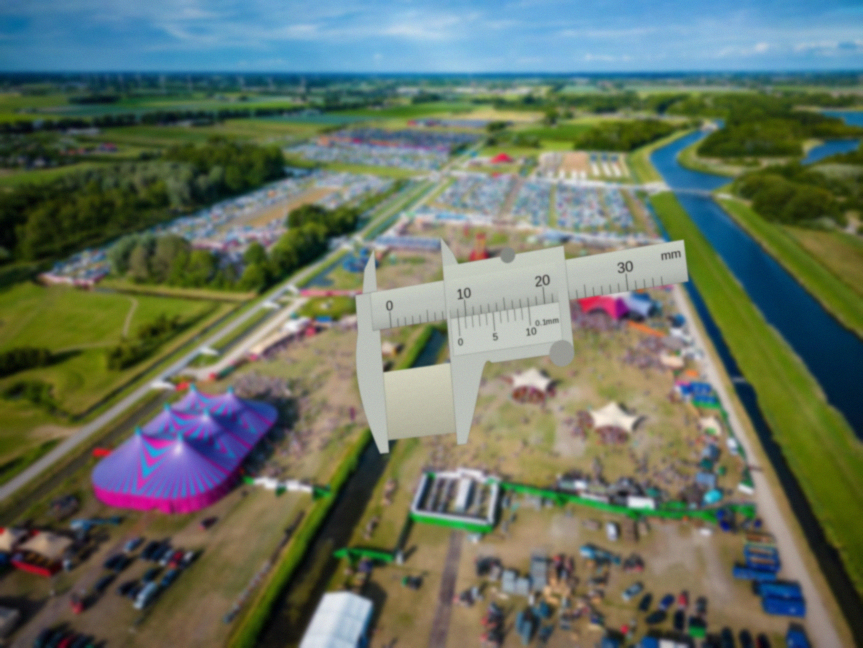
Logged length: 9.0 mm
